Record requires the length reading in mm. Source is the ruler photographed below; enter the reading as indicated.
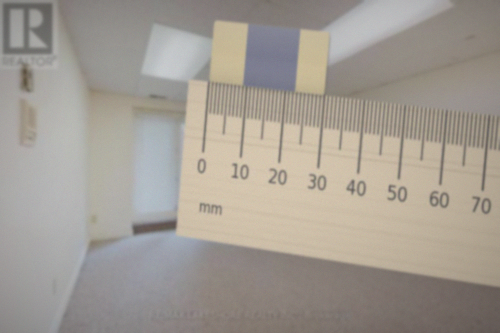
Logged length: 30 mm
